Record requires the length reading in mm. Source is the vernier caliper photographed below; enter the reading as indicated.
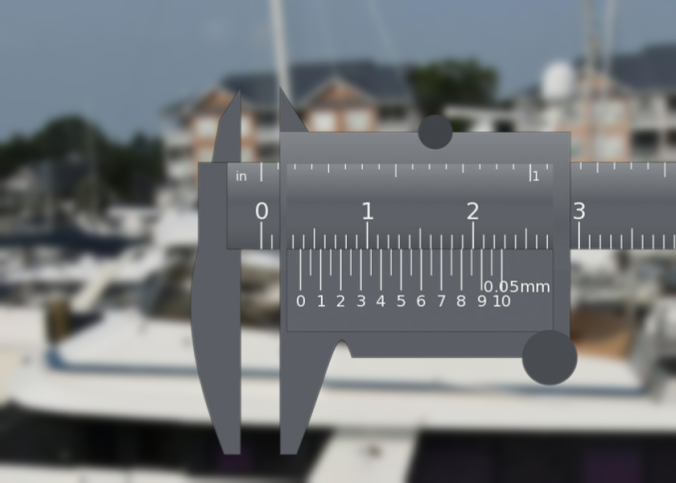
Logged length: 3.7 mm
